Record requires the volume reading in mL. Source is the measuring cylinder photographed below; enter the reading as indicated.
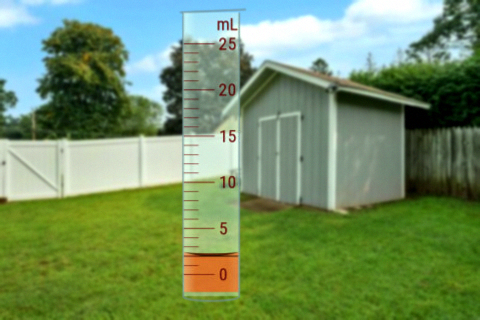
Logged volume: 2 mL
